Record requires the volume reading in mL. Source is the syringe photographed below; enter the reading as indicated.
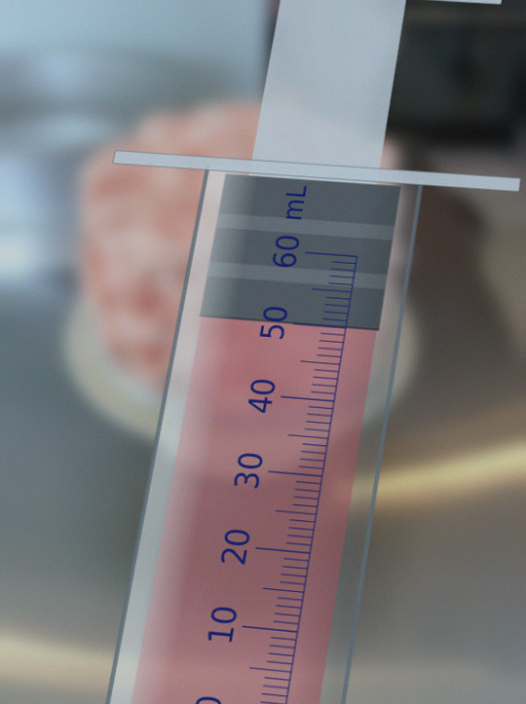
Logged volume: 50 mL
